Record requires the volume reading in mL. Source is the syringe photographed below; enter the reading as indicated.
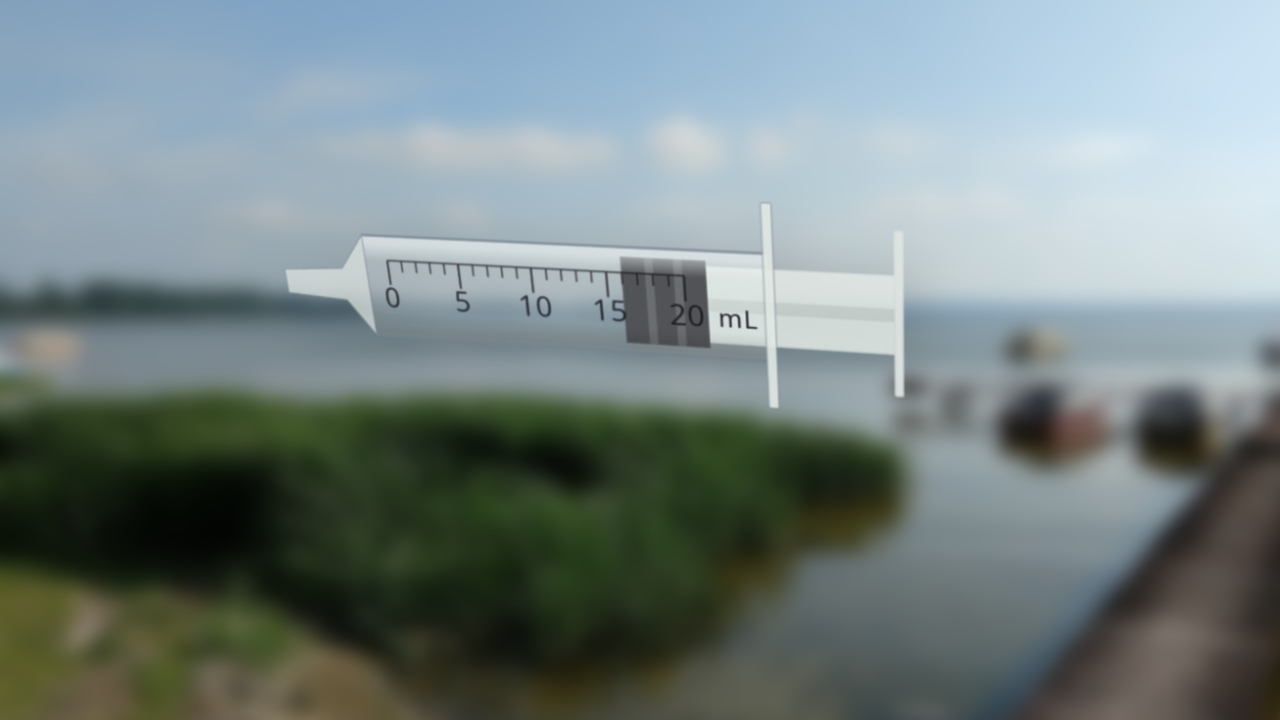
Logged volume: 16 mL
